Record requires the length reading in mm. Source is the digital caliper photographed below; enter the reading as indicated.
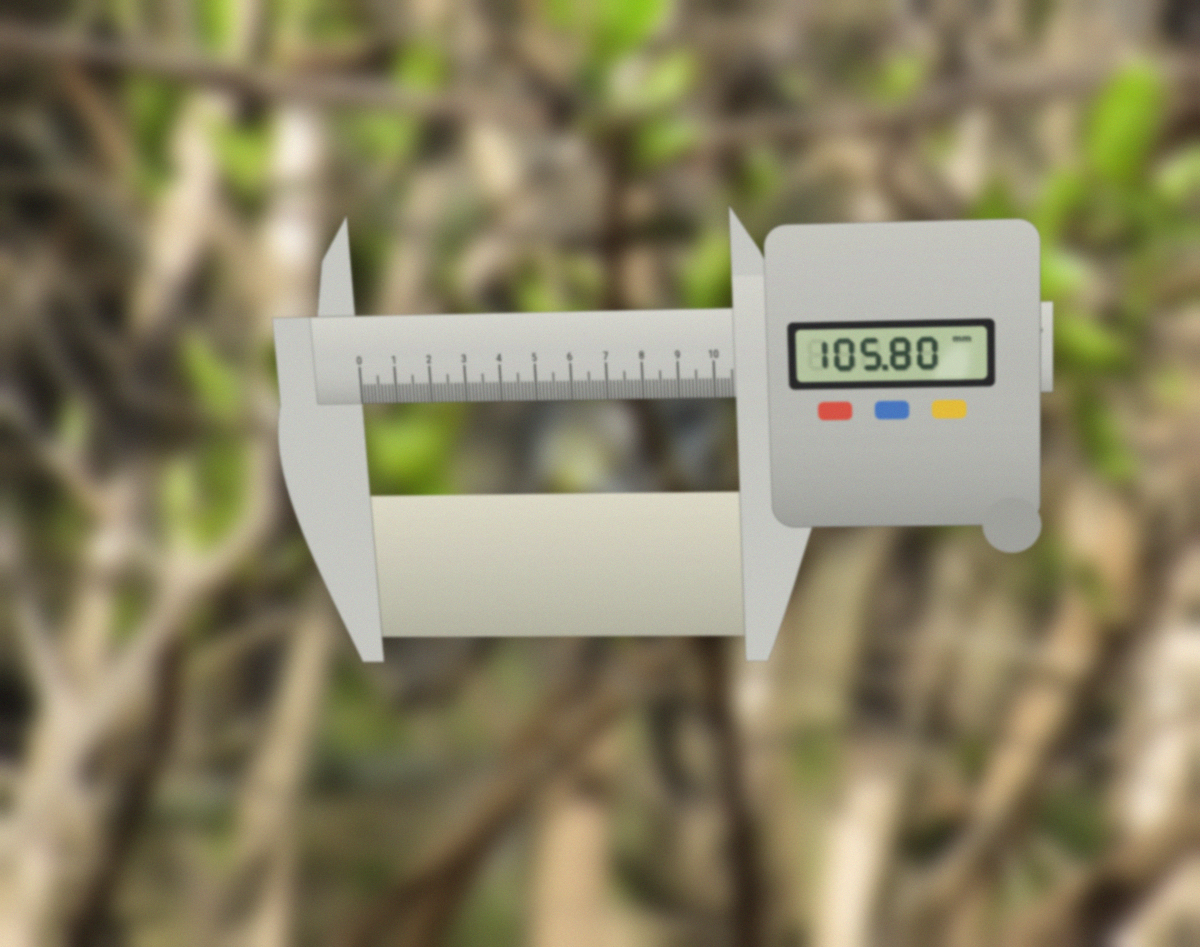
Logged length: 105.80 mm
